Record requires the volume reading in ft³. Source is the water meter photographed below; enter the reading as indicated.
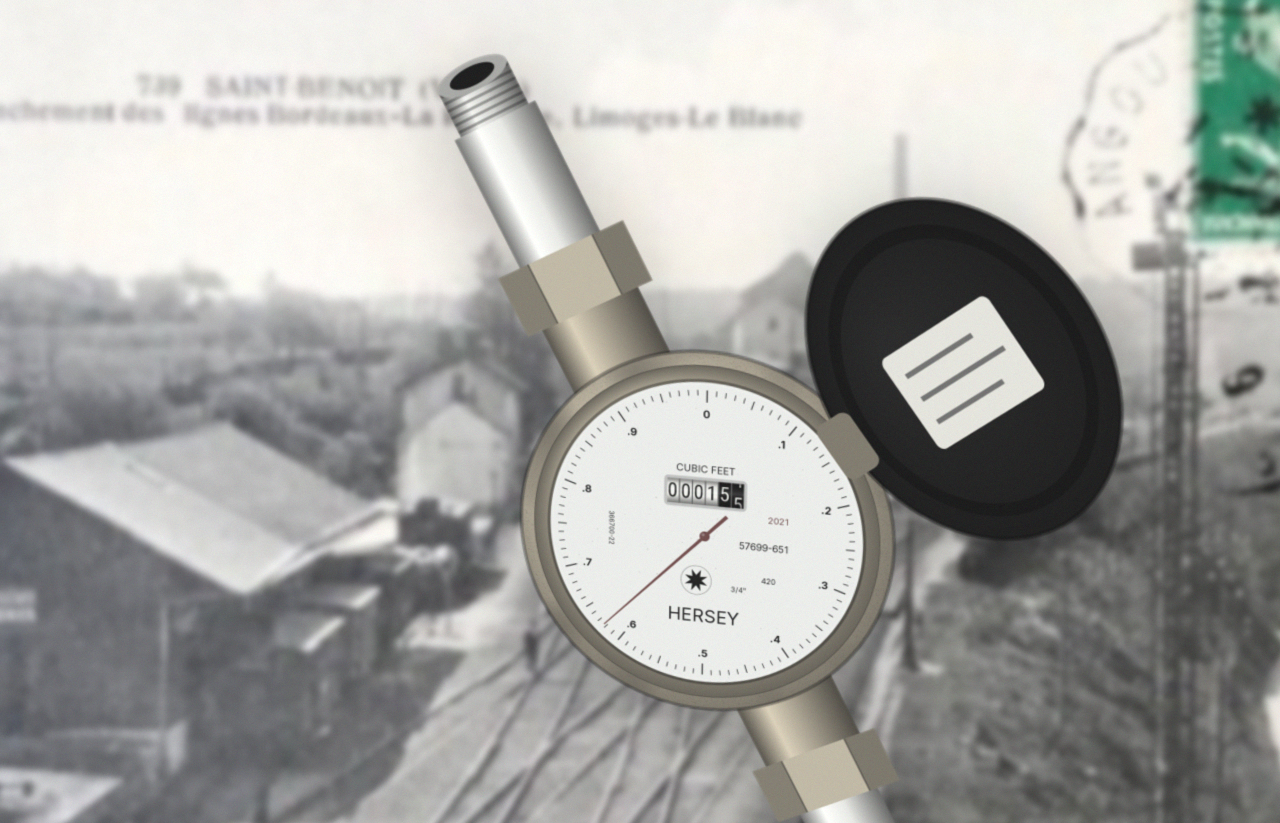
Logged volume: 154.62 ft³
